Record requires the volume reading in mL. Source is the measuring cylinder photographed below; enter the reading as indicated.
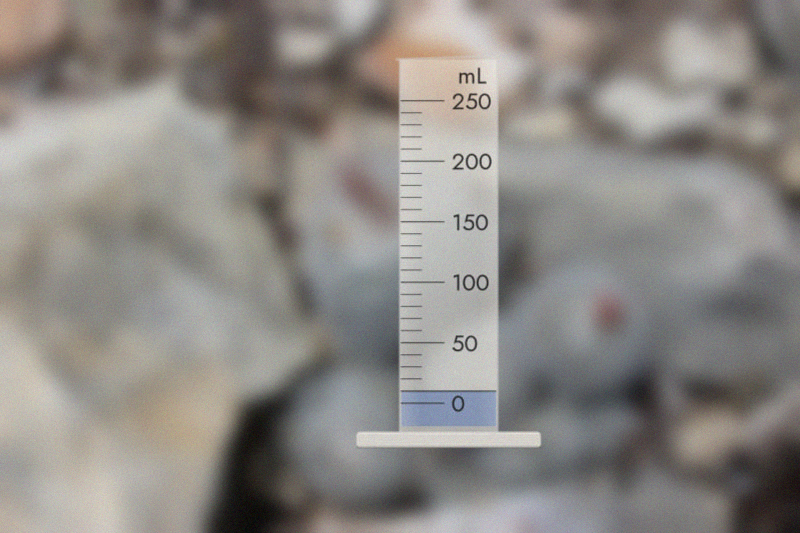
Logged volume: 10 mL
